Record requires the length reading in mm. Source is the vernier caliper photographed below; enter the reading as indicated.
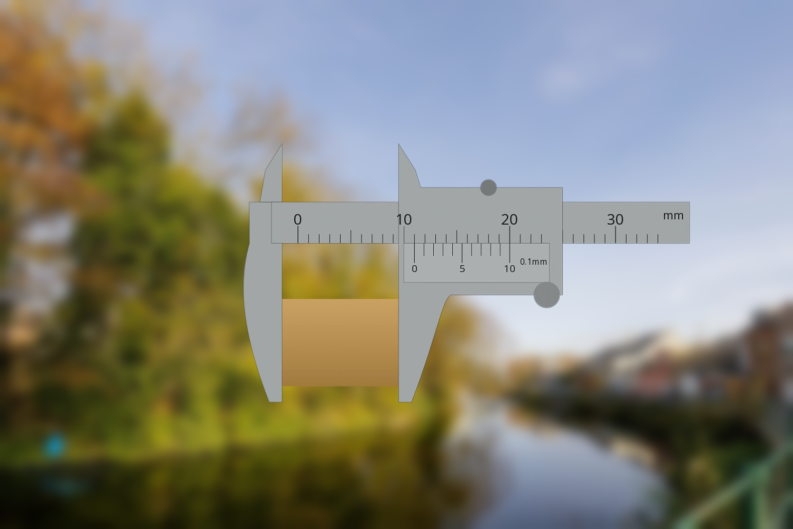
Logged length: 11.0 mm
